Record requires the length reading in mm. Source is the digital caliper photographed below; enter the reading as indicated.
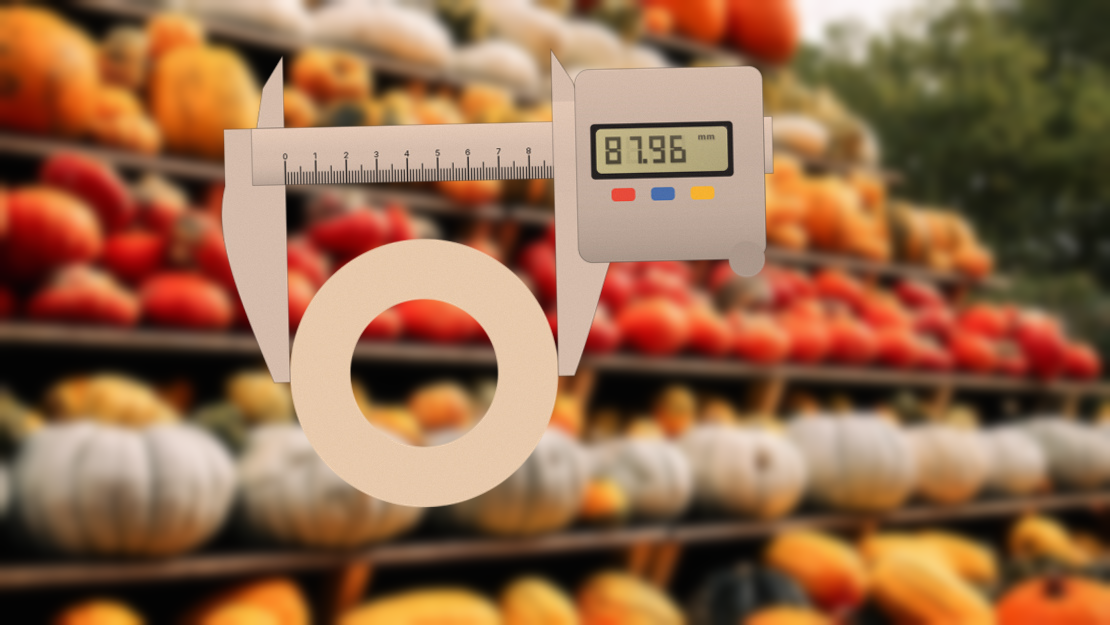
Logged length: 87.96 mm
